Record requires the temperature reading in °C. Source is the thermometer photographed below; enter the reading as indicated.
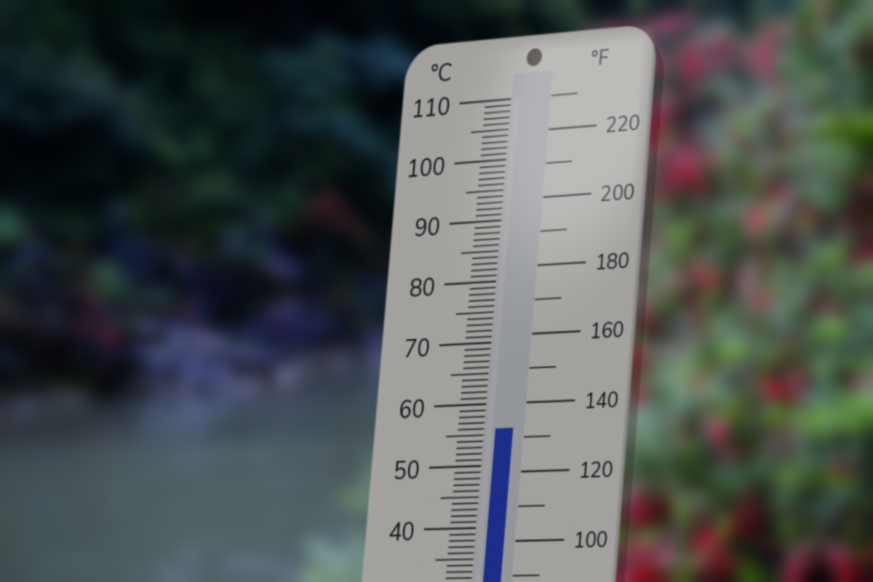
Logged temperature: 56 °C
